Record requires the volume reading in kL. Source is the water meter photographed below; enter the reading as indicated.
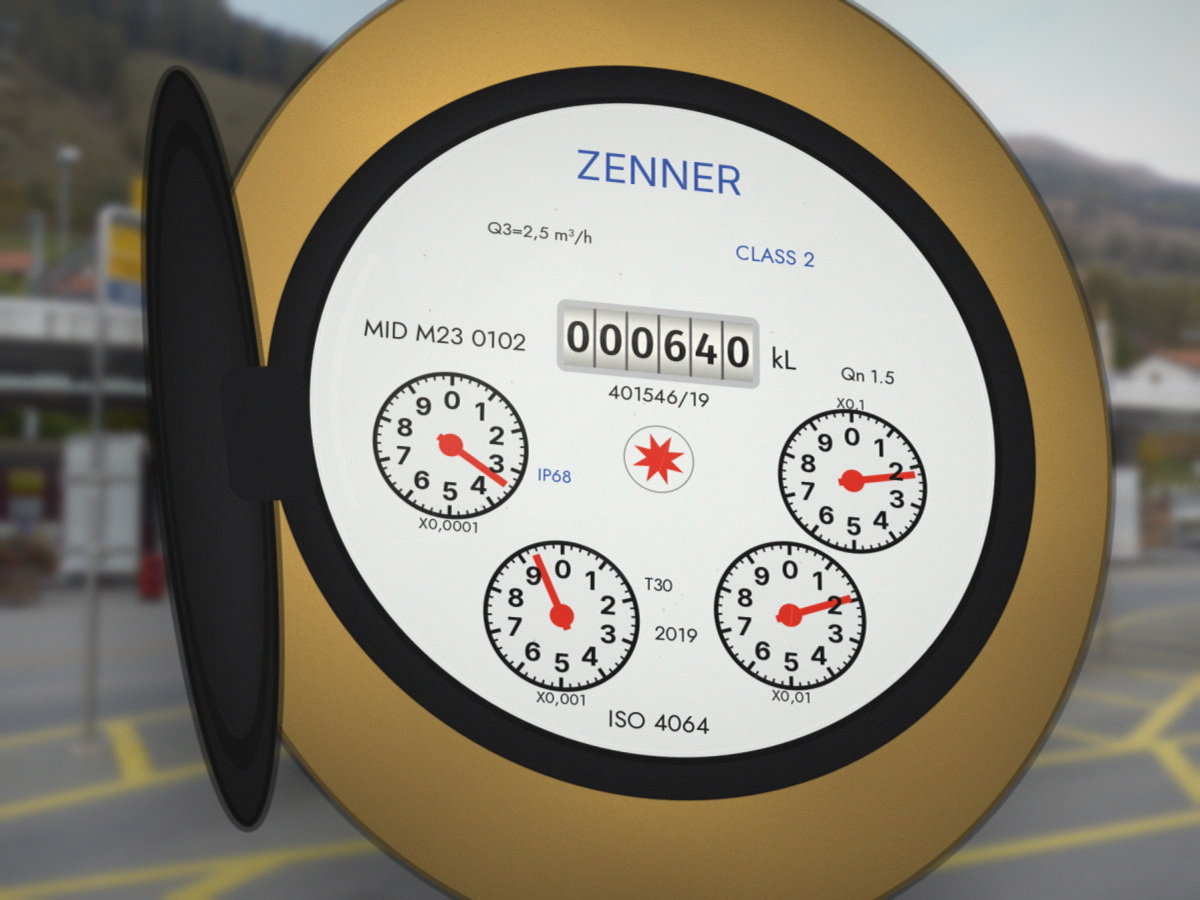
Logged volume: 640.2193 kL
